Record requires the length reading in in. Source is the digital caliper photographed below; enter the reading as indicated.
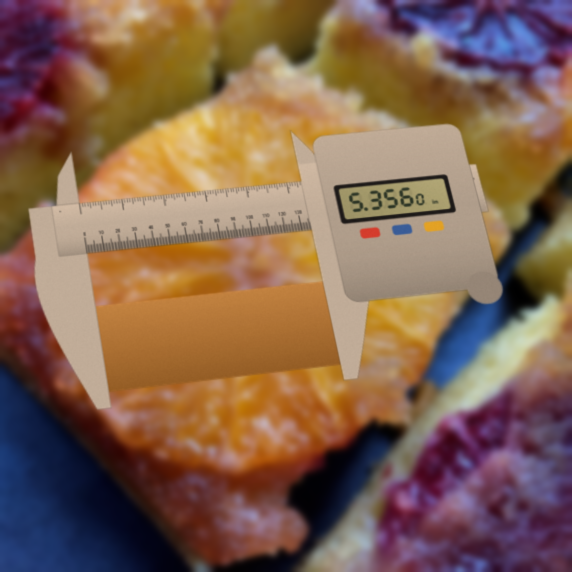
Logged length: 5.3560 in
